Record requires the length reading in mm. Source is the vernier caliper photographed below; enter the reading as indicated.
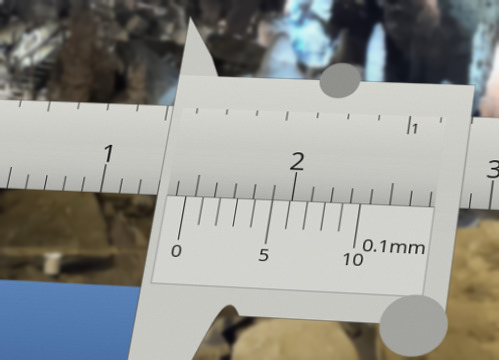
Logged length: 14.5 mm
